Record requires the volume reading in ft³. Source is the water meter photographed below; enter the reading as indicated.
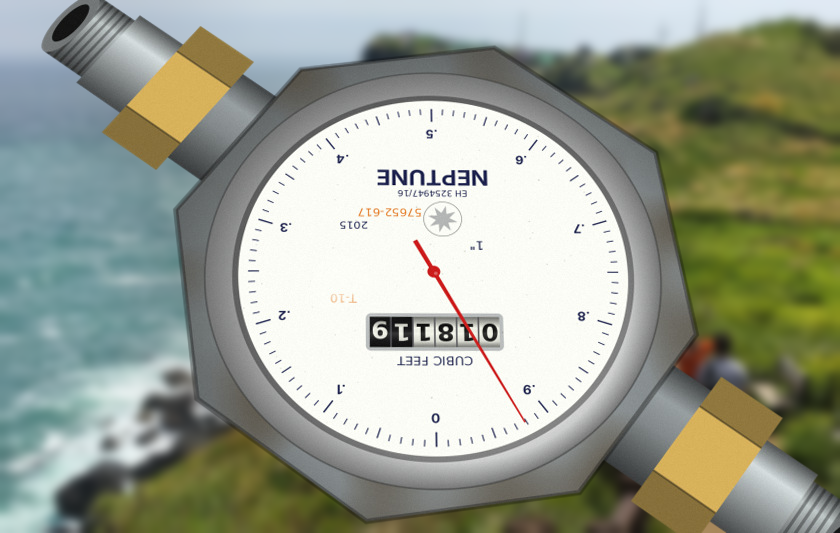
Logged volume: 18118.92 ft³
